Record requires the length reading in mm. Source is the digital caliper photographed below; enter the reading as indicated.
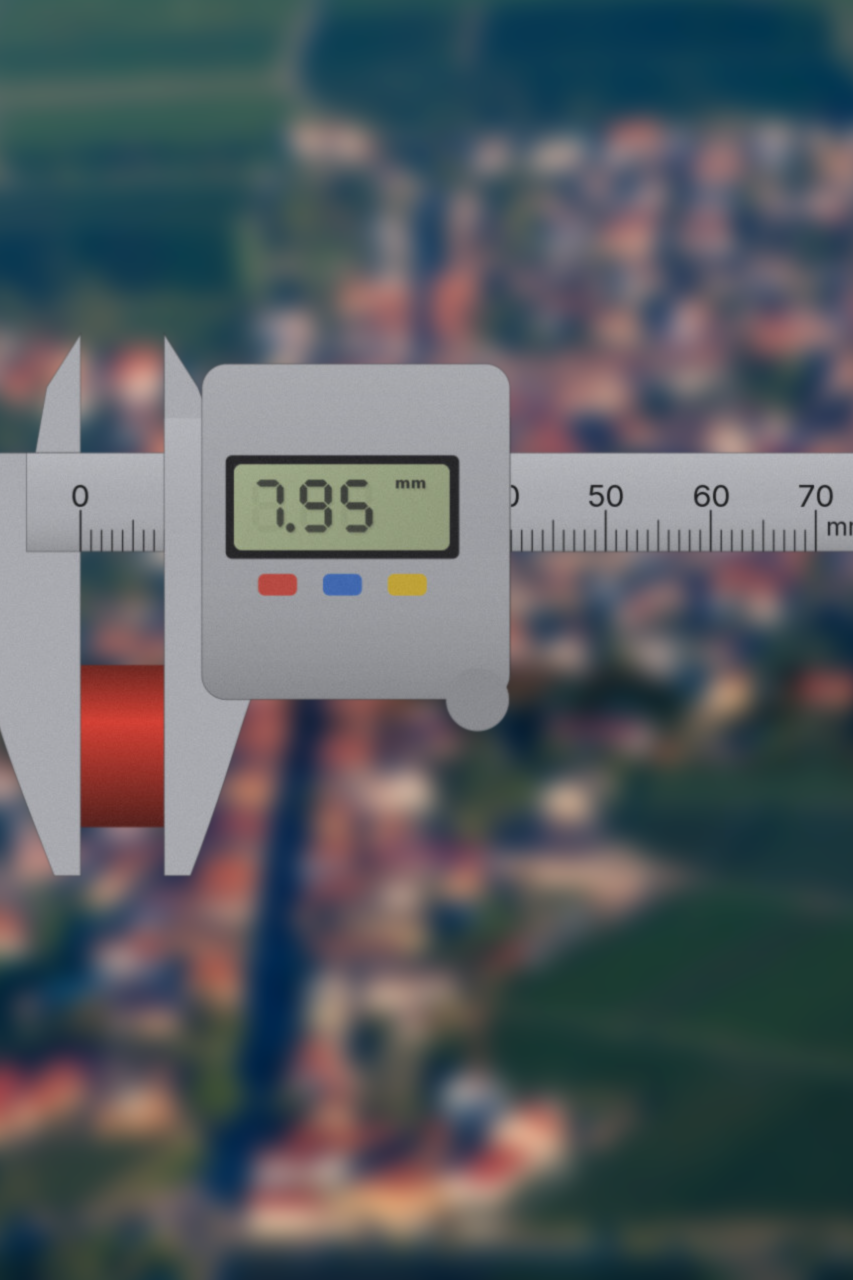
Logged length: 7.95 mm
